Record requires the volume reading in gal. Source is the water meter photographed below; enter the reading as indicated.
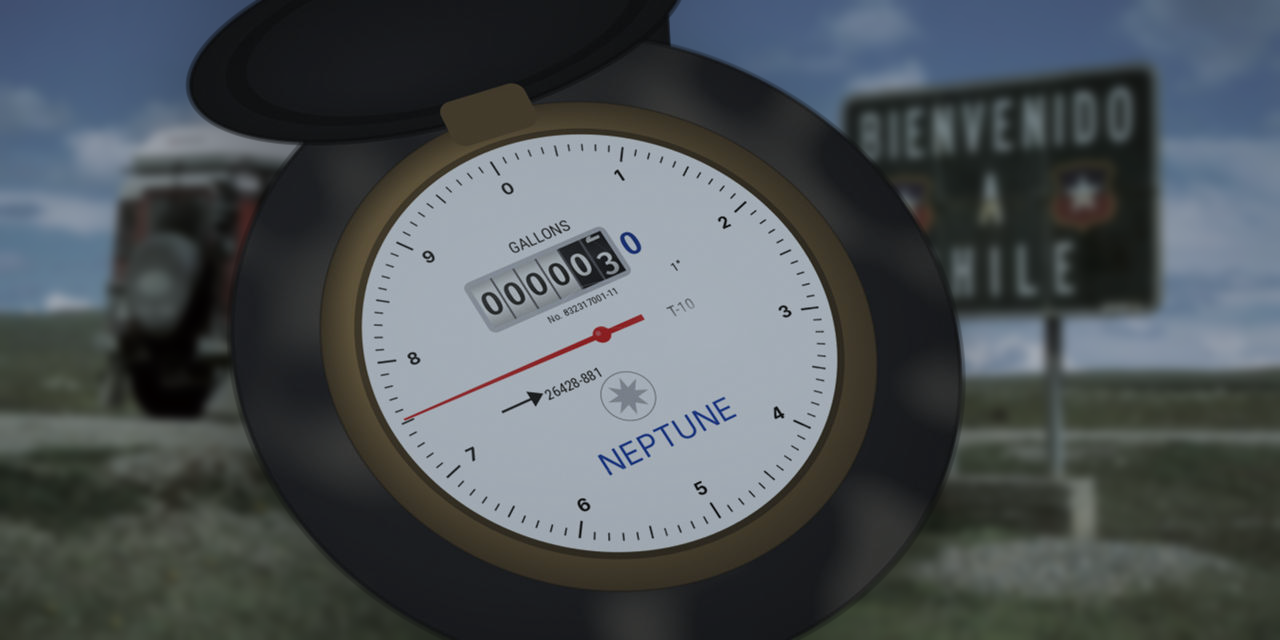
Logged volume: 27.5 gal
